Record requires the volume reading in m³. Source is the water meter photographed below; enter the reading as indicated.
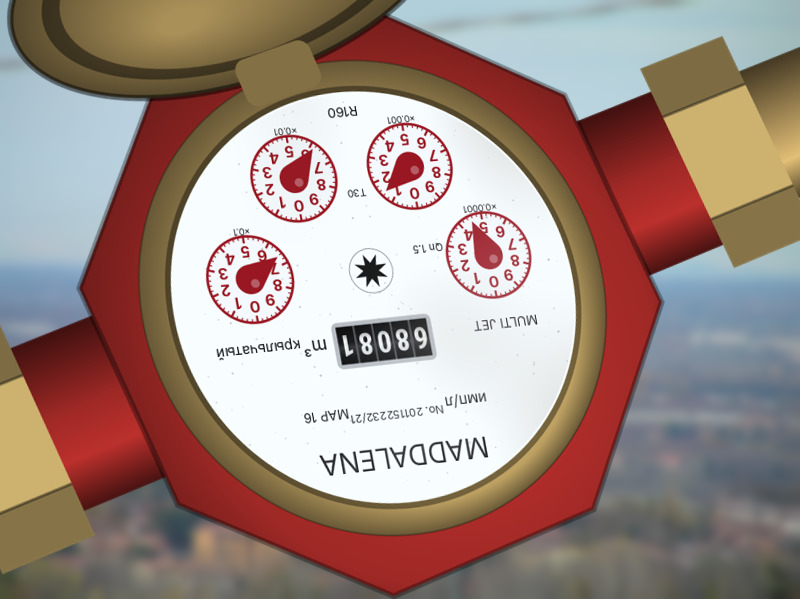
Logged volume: 68081.6614 m³
